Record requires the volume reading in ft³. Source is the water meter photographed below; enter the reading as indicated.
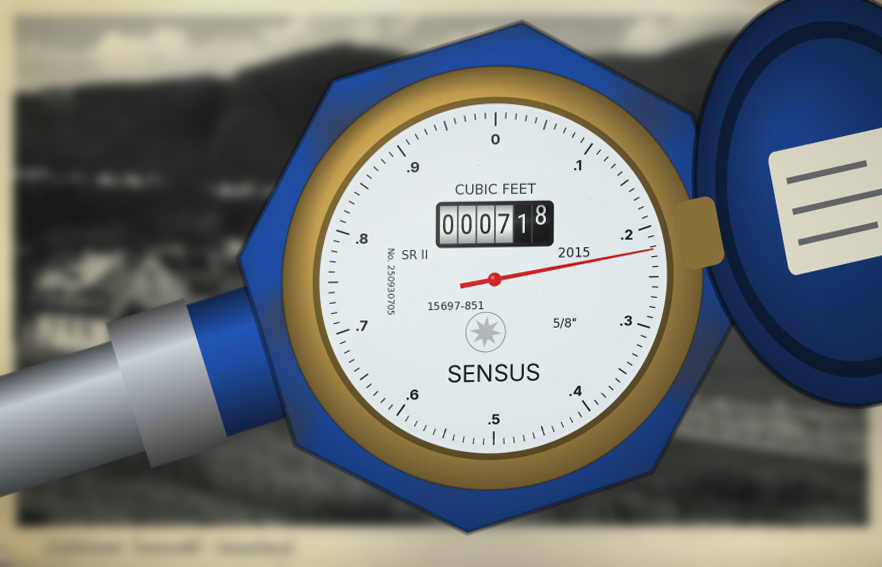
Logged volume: 718.22 ft³
